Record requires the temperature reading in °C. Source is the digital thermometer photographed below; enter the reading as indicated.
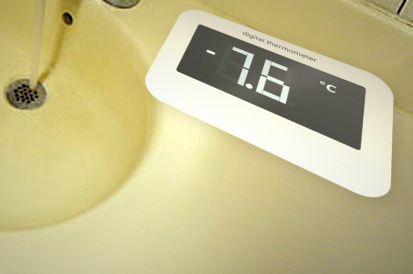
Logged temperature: -7.6 °C
